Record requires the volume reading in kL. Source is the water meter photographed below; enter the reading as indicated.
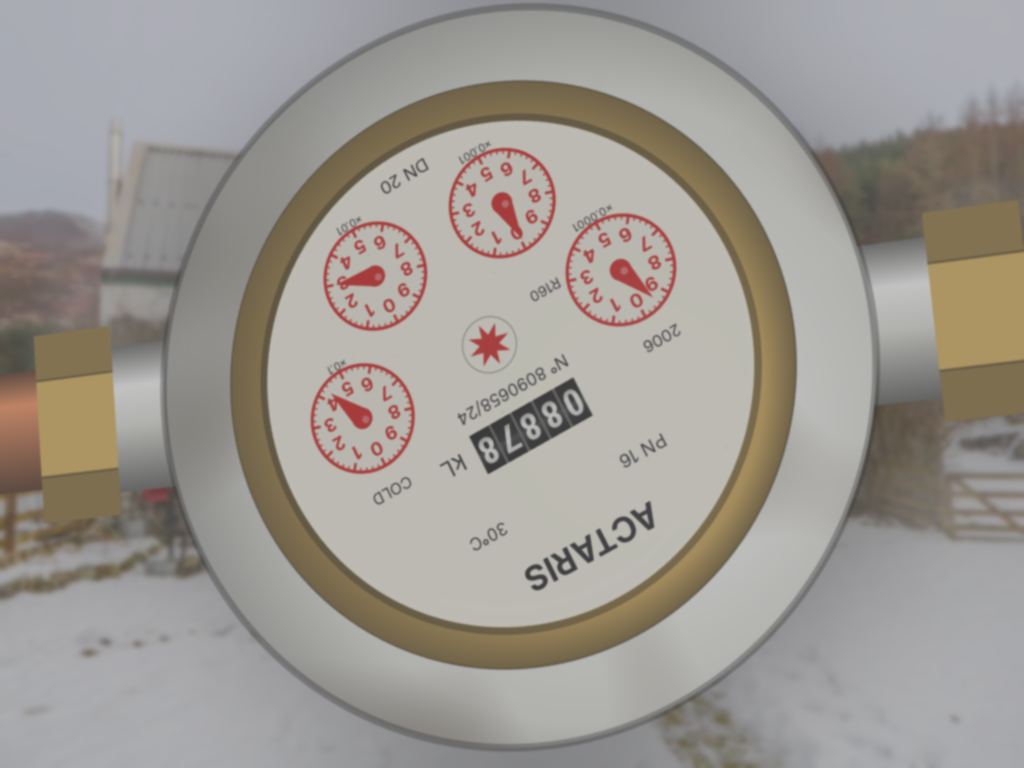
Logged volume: 8878.4299 kL
